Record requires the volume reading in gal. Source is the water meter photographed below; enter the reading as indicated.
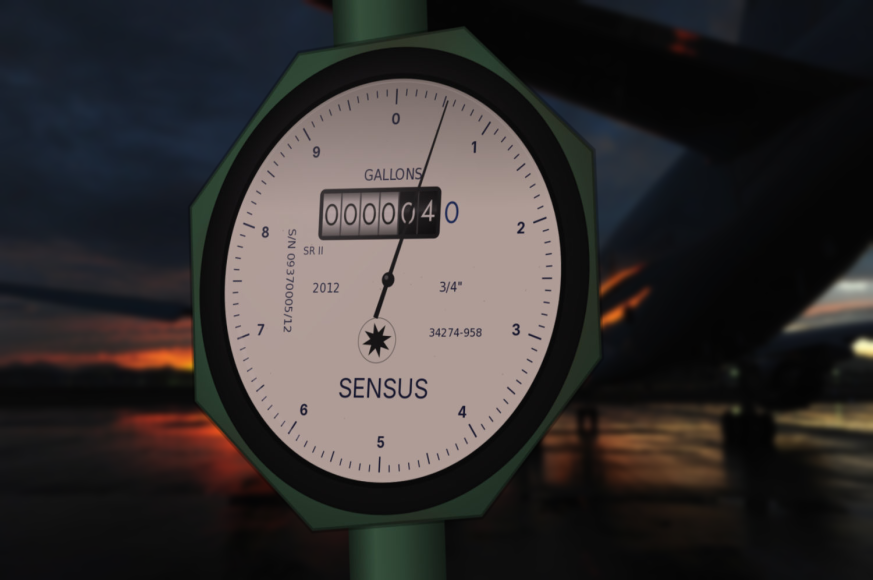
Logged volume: 40.5 gal
